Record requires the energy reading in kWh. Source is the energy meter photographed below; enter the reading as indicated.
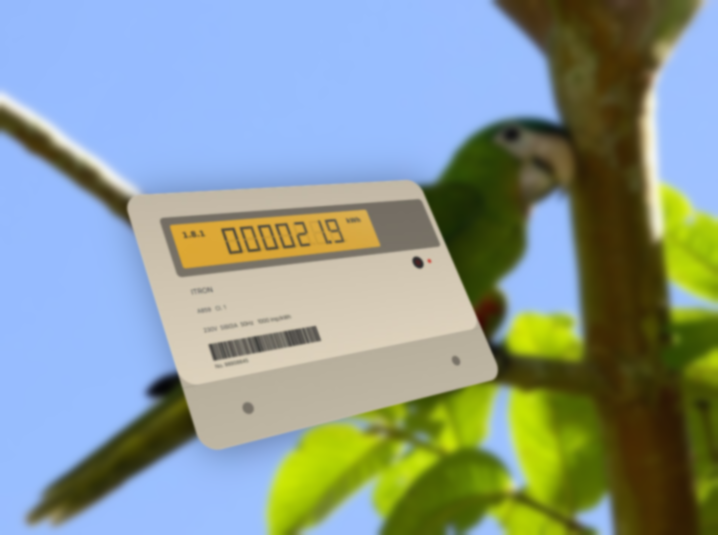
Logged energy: 21.9 kWh
